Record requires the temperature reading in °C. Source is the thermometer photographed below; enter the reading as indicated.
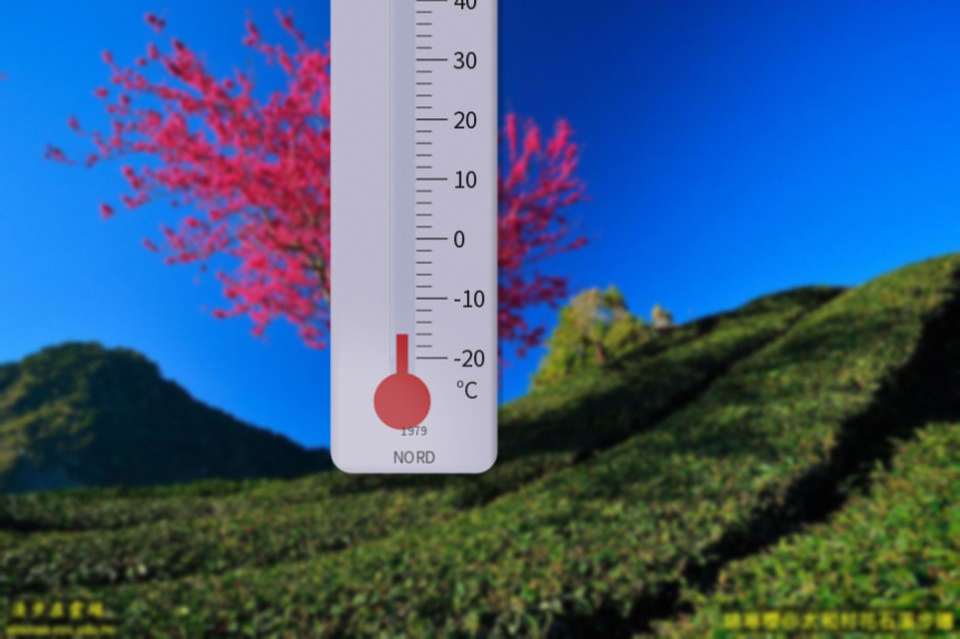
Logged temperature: -16 °C
